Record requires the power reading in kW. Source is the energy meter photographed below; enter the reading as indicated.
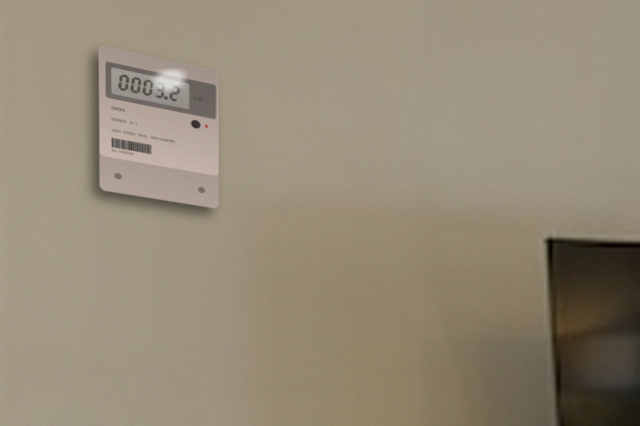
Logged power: 3.2 kW
